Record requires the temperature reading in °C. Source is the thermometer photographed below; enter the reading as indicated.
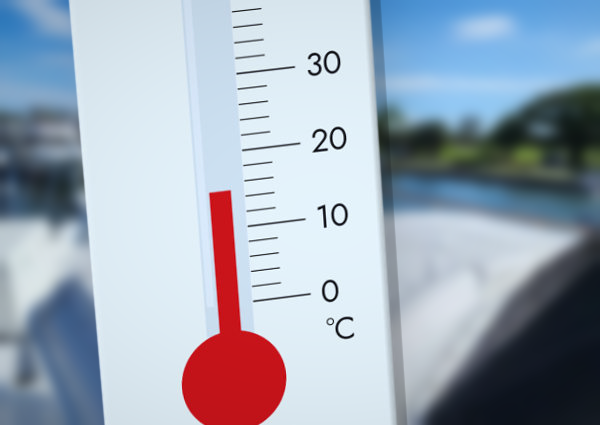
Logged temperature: 15 °C
